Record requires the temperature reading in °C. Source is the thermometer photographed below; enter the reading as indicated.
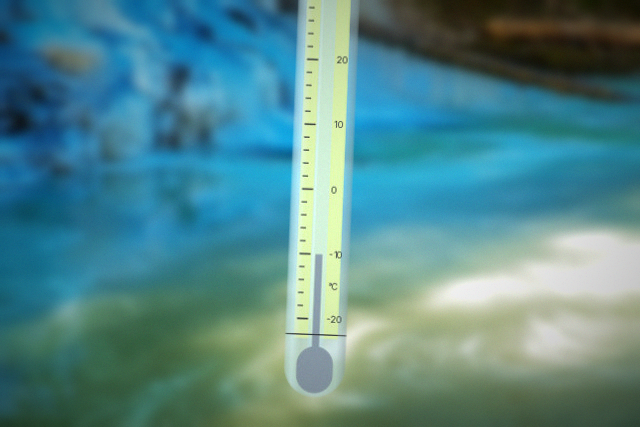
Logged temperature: -10 °C
